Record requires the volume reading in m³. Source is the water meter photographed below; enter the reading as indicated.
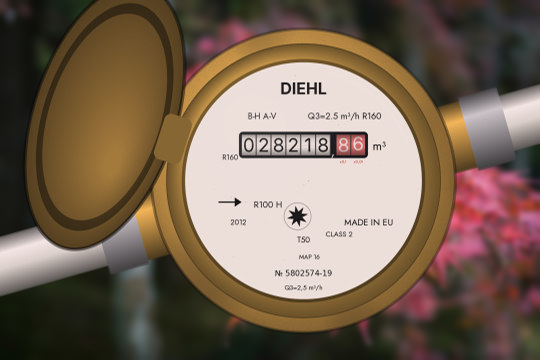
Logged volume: 28218.86 m³
